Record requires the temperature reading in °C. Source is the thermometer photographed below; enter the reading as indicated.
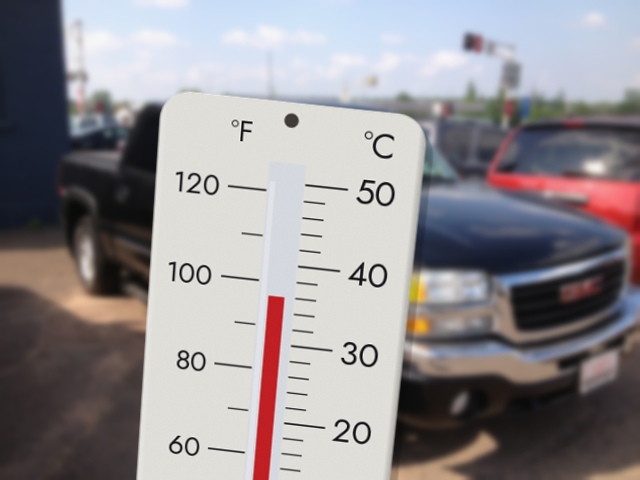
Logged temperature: 36 °C
